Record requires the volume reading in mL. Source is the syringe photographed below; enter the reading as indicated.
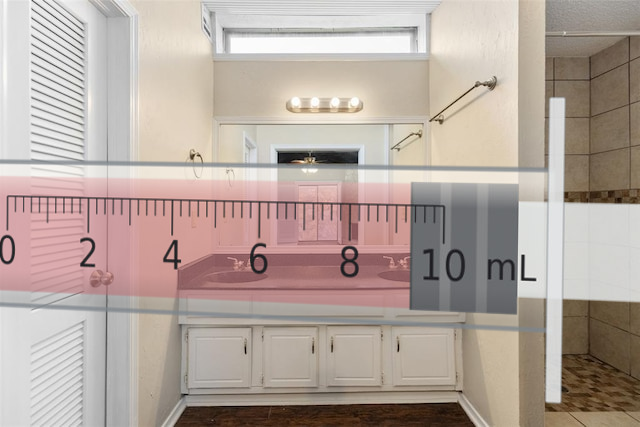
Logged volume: 9.3 mL
